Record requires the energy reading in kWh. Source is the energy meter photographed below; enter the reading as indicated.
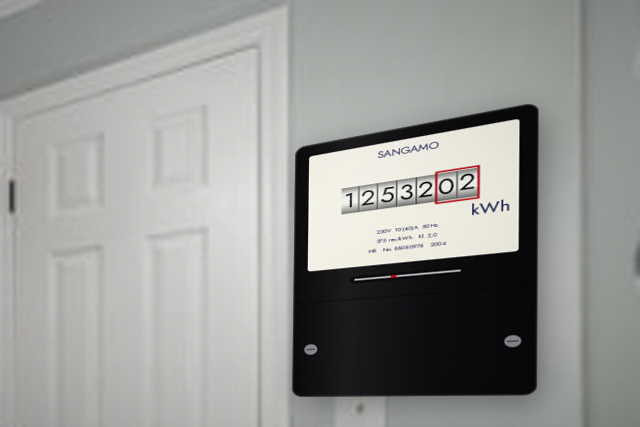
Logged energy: 12532.02 kWh
